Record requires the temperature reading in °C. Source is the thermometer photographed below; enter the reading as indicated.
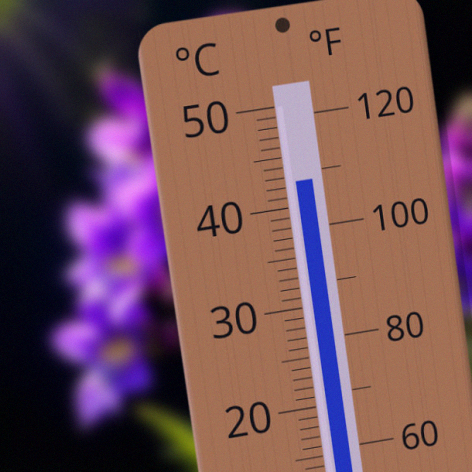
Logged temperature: 42.5 °C
